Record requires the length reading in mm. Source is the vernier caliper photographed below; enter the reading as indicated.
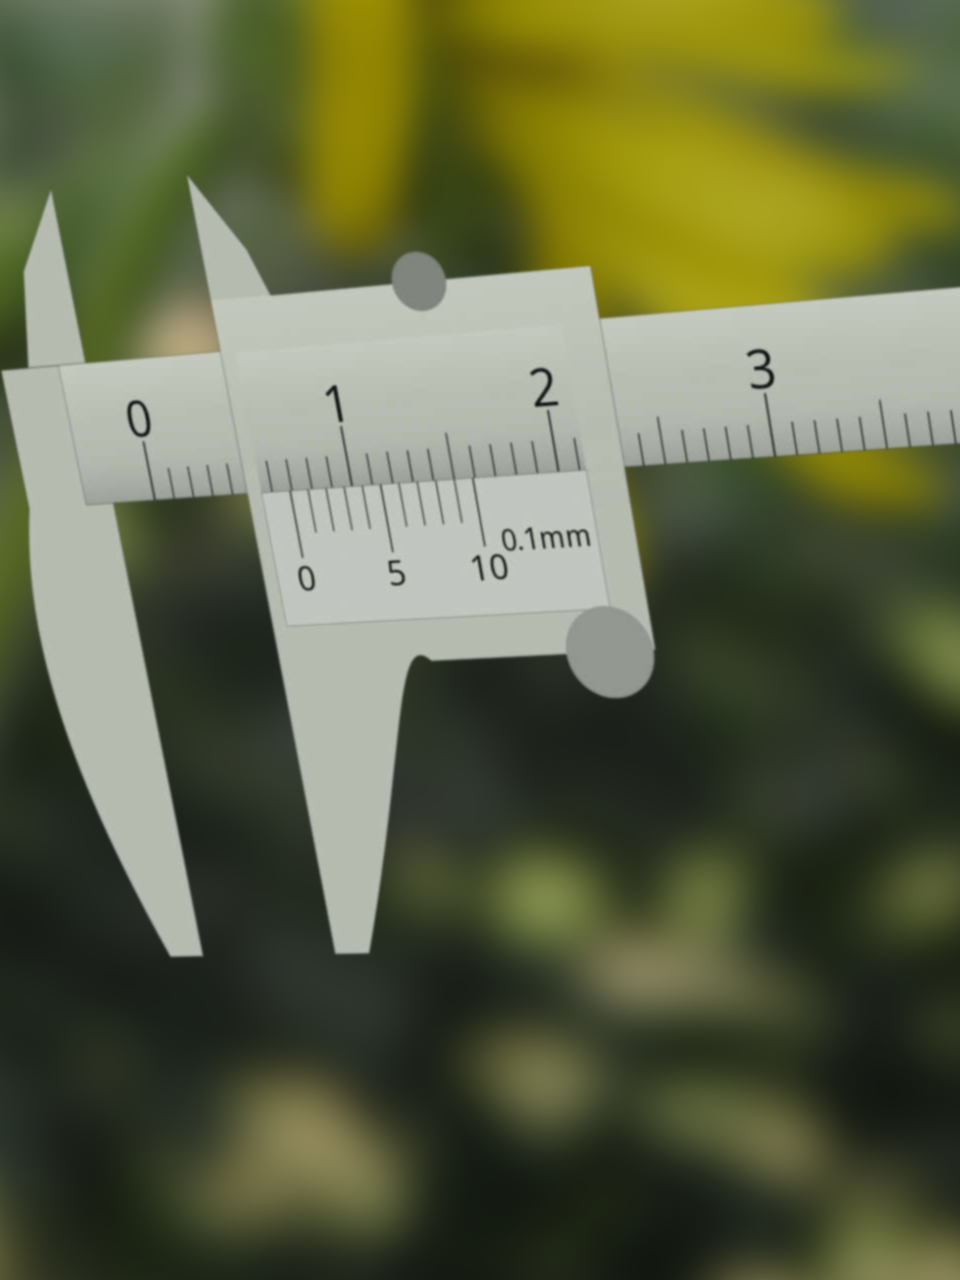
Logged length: 6.9 mm
